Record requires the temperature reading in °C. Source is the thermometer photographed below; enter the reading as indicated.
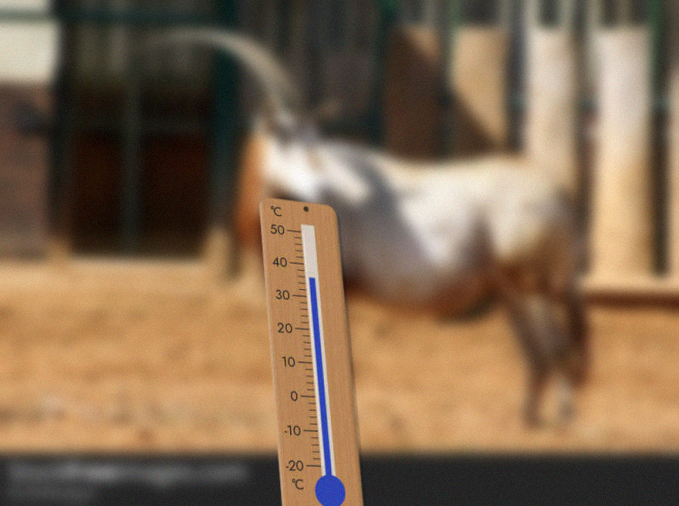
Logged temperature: 36 °C
